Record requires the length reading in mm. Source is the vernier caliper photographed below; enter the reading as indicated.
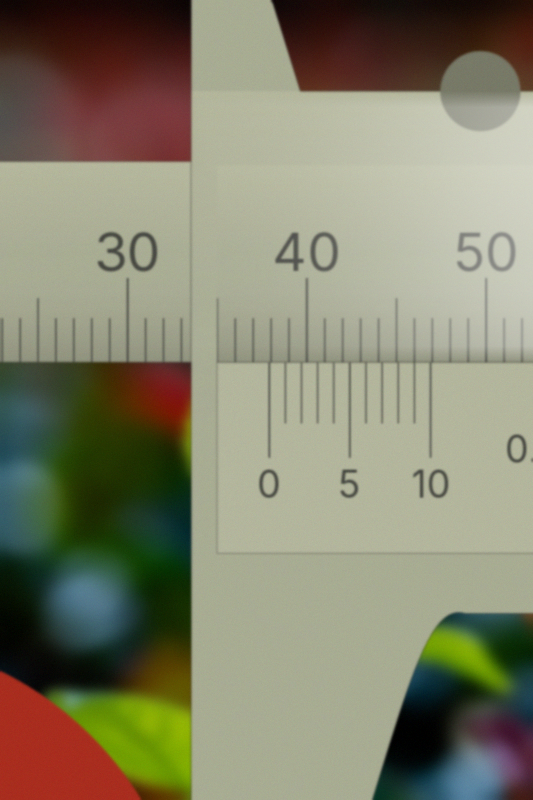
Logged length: 37.9 mm
